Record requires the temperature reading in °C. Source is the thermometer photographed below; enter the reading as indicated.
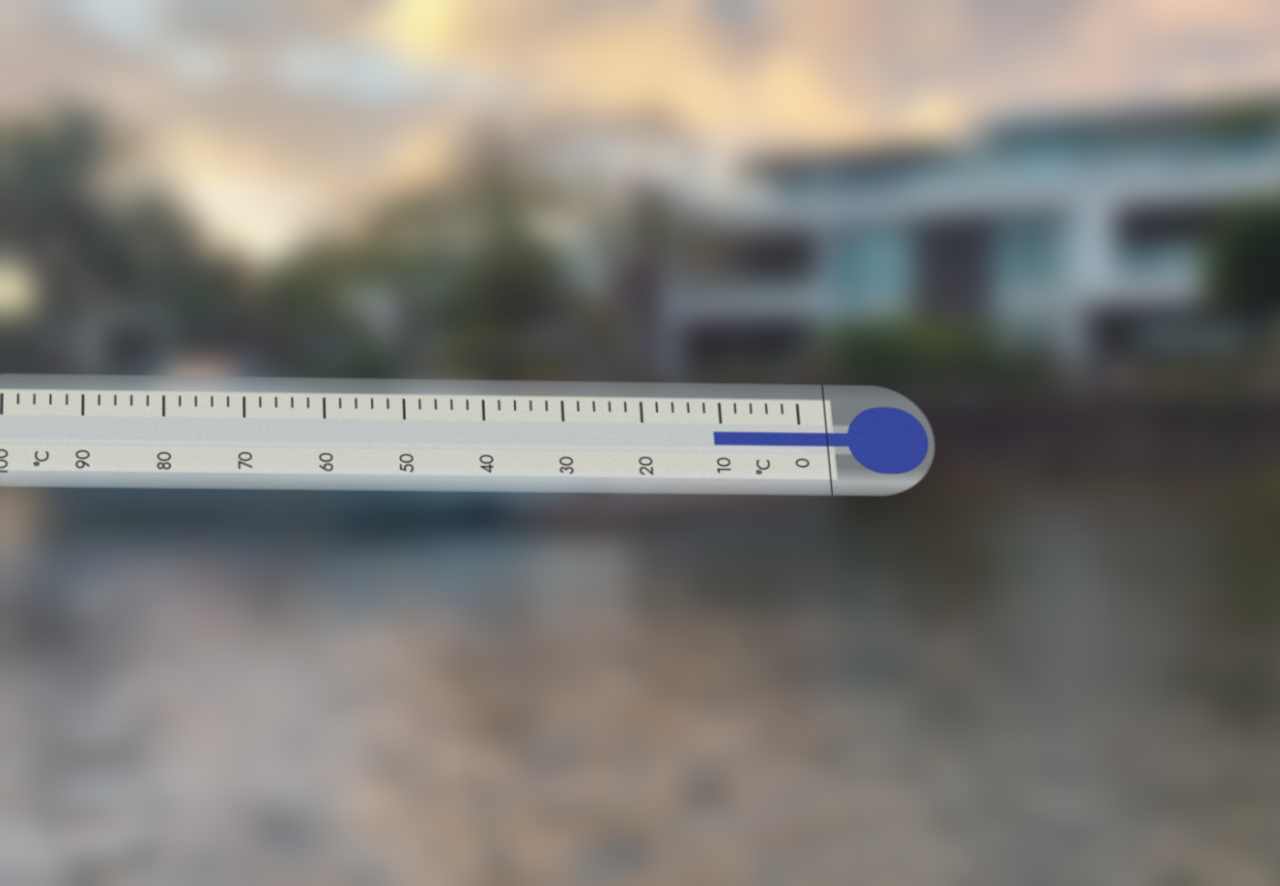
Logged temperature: 11 °C
